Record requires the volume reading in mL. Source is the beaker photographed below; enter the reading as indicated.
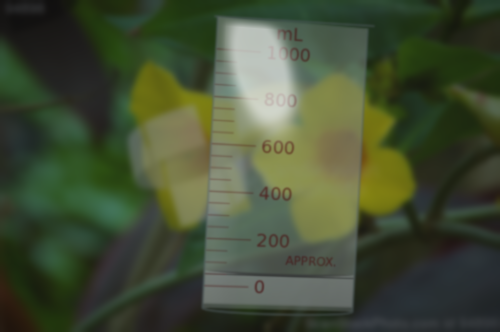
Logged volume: 50 mL
